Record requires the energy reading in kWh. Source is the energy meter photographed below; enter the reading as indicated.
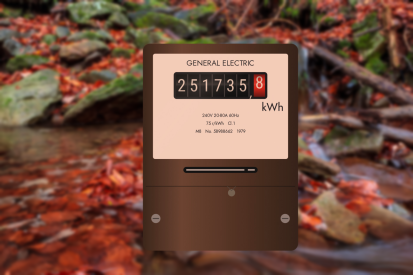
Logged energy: 251735.8 kWh
